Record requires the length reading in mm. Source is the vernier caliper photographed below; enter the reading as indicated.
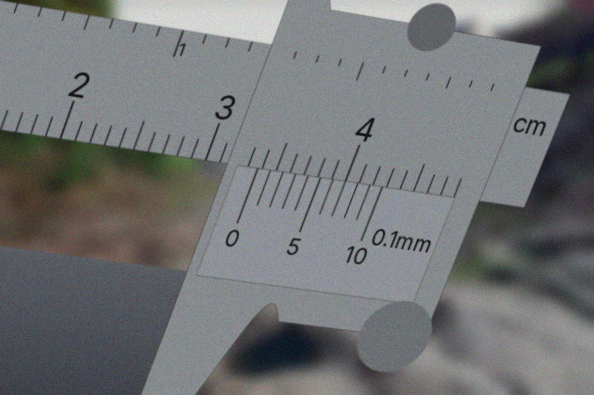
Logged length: 33.7 mm
